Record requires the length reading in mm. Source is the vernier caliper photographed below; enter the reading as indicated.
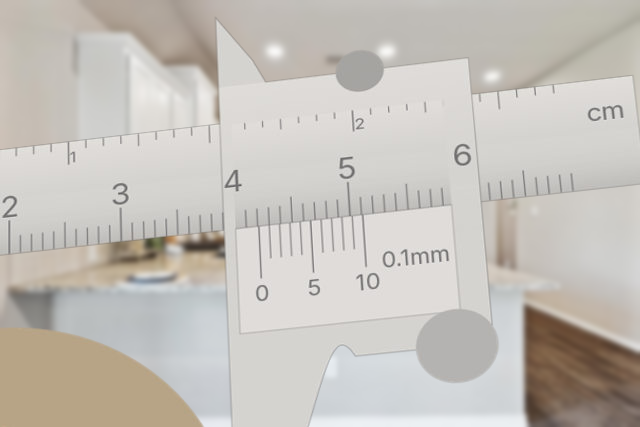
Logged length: 42.1 mm
